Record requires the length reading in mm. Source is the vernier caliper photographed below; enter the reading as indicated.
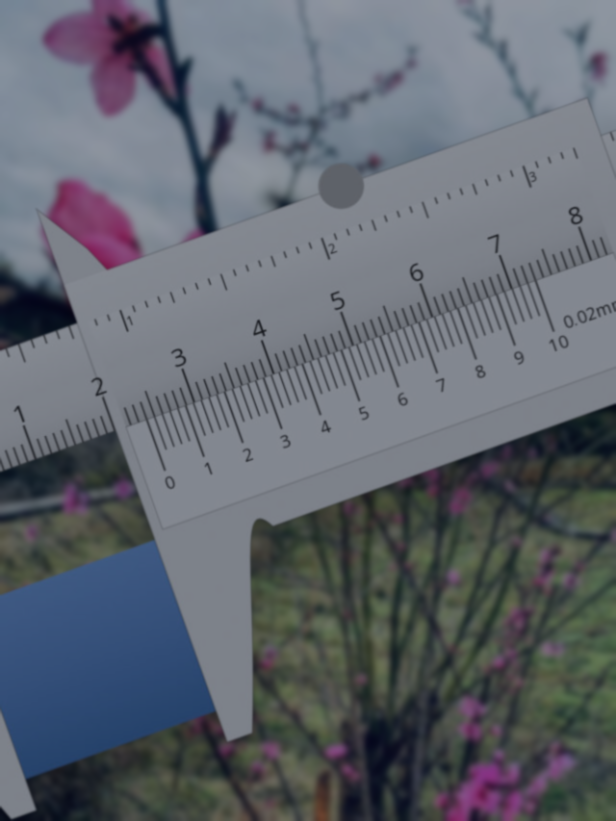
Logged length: 24.0 mm
